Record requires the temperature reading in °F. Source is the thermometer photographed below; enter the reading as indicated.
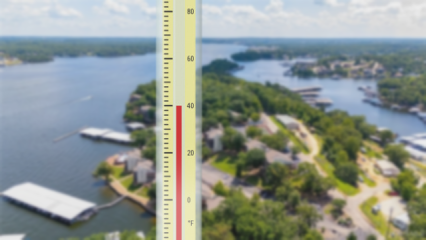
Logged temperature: 40 °F
